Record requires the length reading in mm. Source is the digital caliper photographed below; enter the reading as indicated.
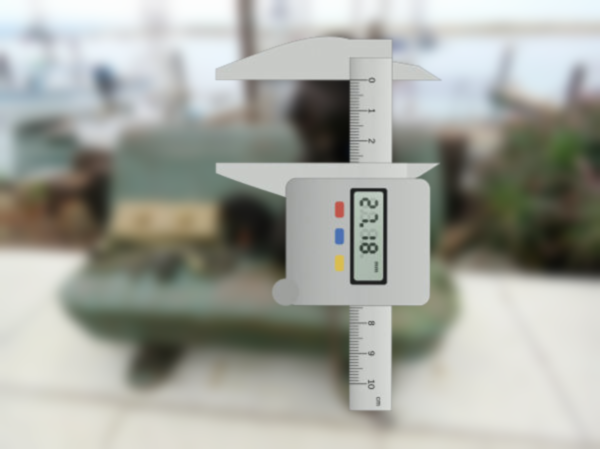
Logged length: 27.18 mm
